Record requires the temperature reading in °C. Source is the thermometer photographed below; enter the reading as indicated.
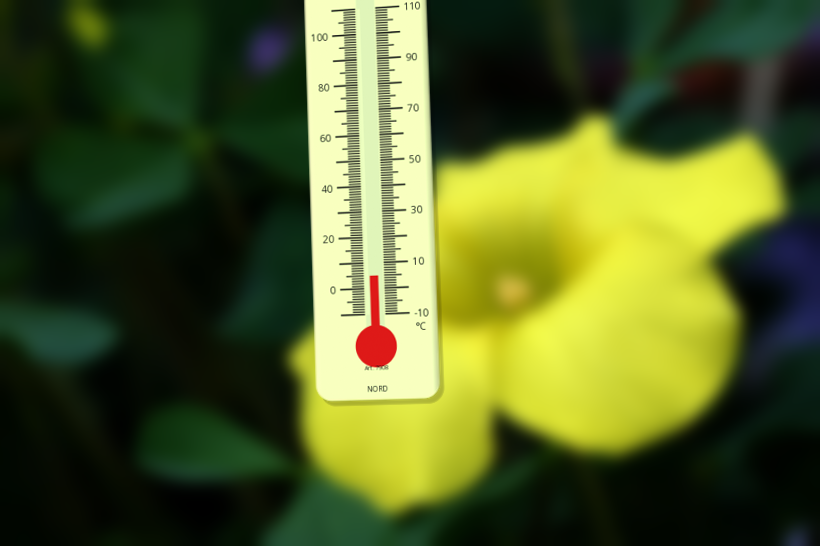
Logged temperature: 5 °C
